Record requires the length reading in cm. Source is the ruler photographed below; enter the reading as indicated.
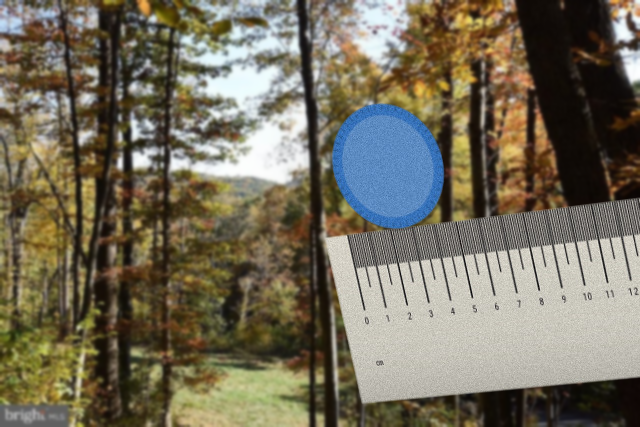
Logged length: 5 cm
